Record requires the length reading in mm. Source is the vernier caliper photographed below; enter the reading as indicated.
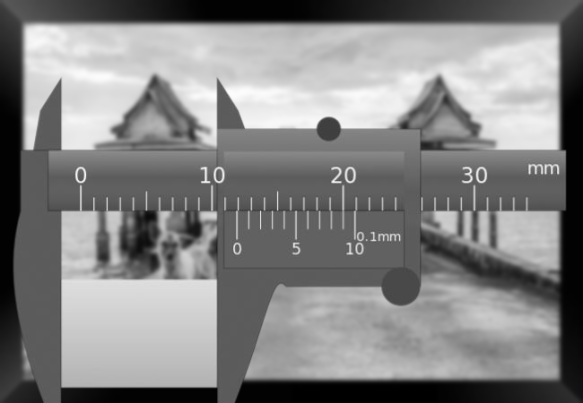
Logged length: 11.9 mm
